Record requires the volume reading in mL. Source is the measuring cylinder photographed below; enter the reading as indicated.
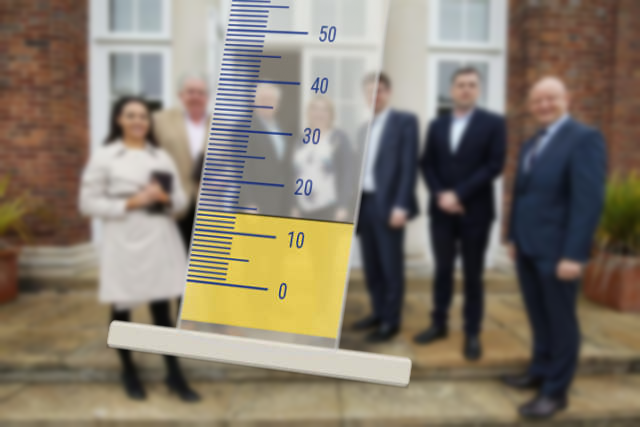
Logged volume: 14 mL
